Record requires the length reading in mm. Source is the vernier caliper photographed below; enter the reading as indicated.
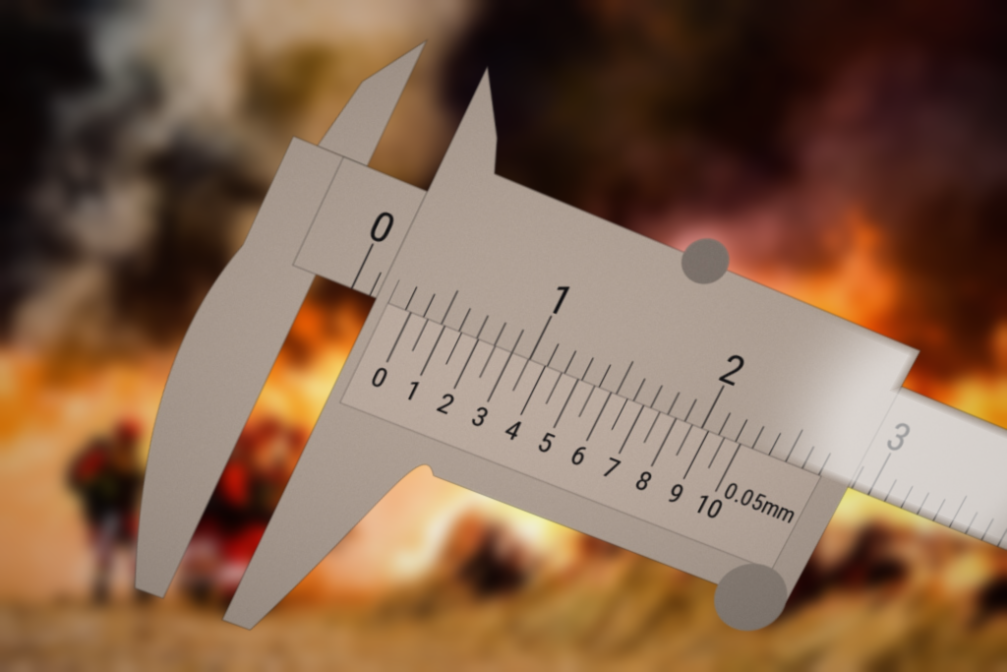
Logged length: 3.3 mm
